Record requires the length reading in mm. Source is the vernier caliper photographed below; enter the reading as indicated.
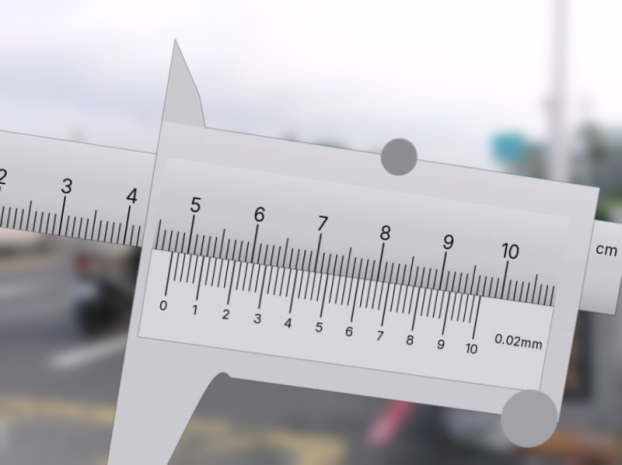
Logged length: 47.6 mm
